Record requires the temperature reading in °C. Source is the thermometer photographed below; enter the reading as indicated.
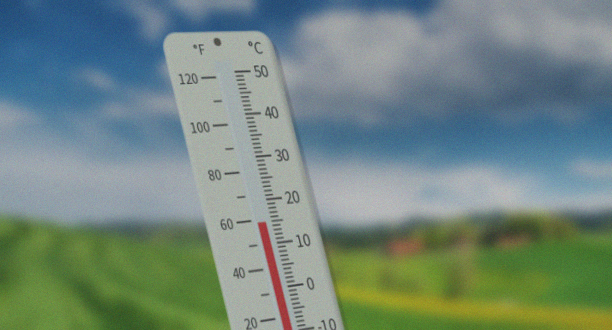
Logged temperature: 15 °C
